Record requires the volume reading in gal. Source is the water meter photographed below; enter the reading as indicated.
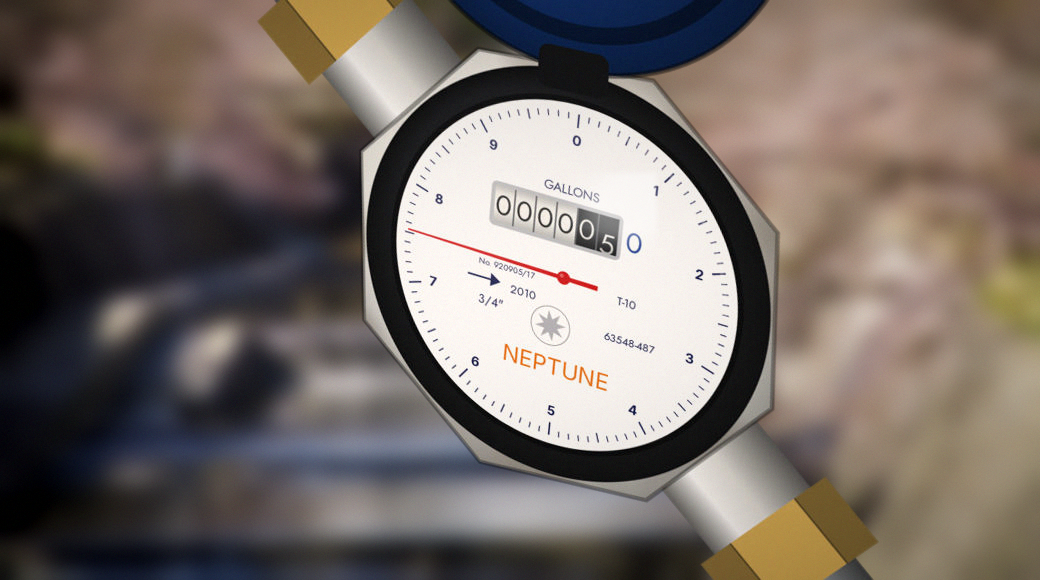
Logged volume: 47.5 gal
